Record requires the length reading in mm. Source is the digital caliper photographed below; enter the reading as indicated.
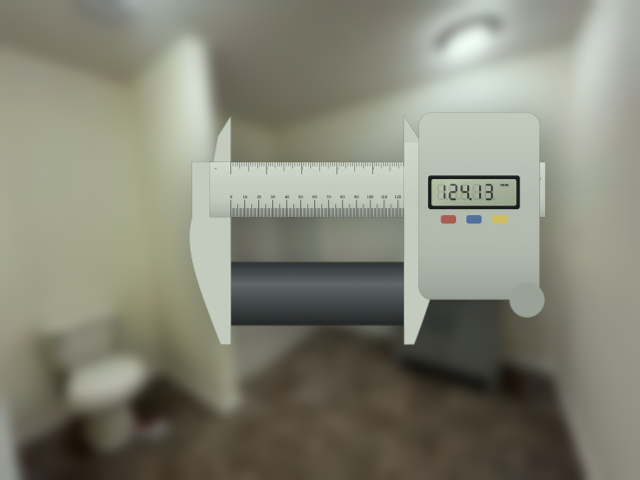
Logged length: 124.13 mm
